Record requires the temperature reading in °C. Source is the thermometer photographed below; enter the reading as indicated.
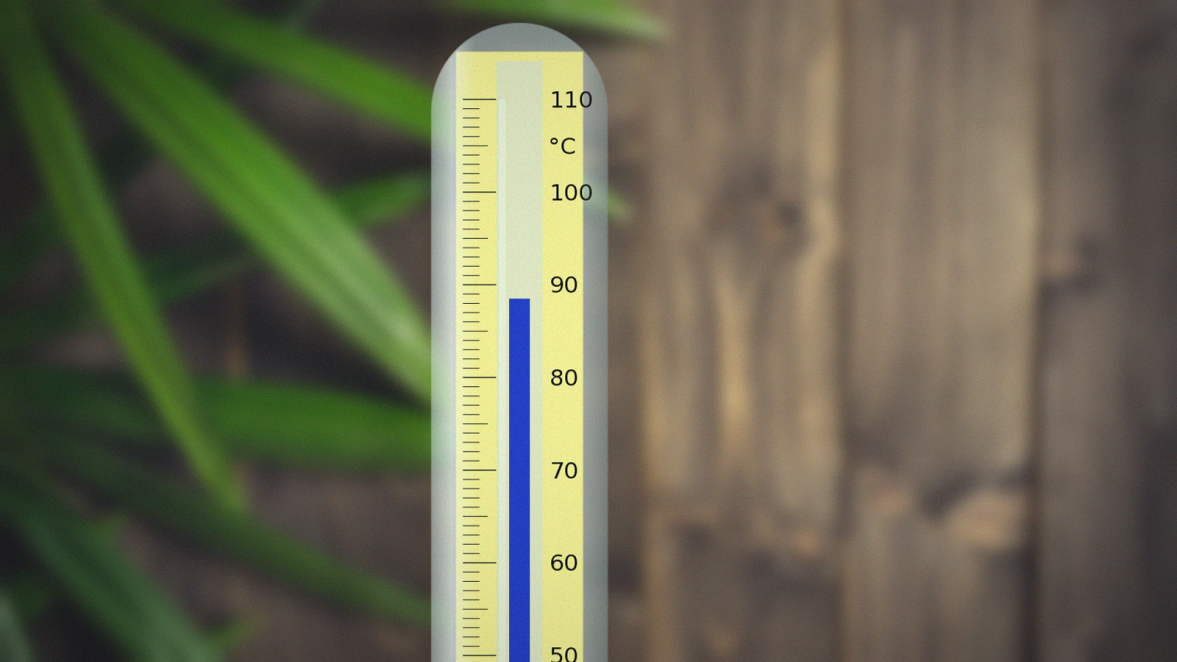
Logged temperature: 88.5 °C
